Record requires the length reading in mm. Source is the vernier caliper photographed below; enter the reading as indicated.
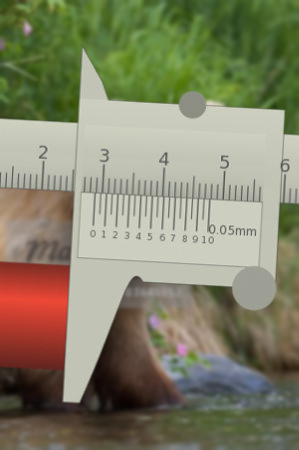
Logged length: 28.8 mm
